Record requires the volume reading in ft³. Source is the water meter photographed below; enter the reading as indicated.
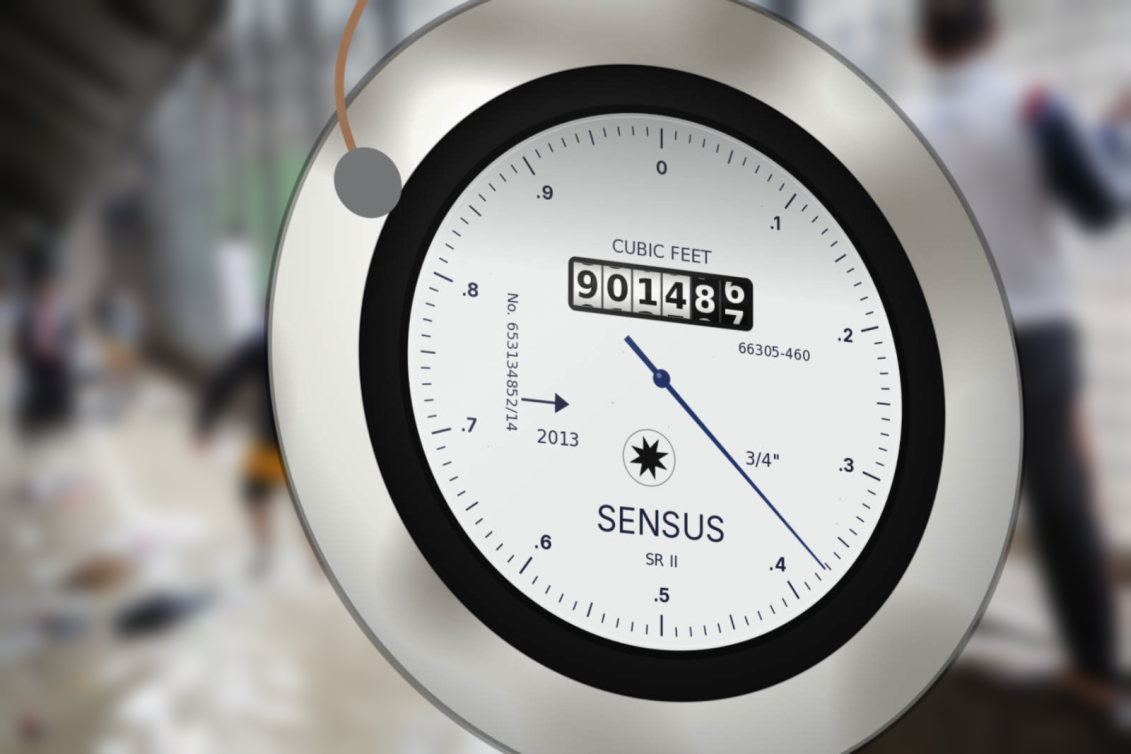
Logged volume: 901486.37 ft³
